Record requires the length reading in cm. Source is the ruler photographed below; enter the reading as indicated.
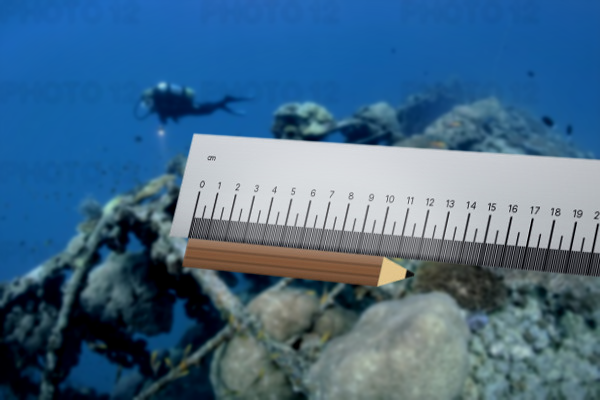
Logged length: 12 cm
